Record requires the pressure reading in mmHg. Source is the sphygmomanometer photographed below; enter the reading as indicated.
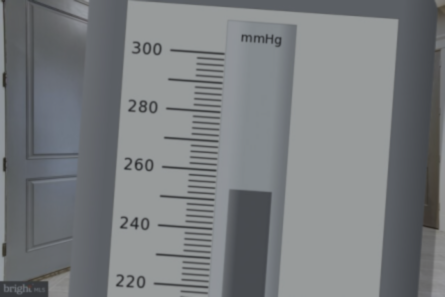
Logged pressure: 254 mmHg
